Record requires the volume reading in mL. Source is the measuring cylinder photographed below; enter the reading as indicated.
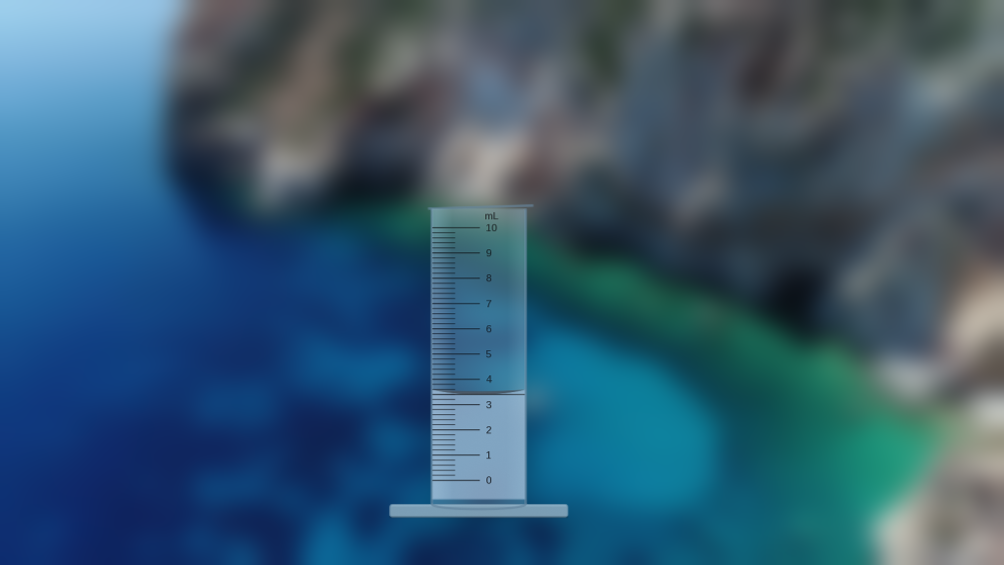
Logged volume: 3.4 mL
